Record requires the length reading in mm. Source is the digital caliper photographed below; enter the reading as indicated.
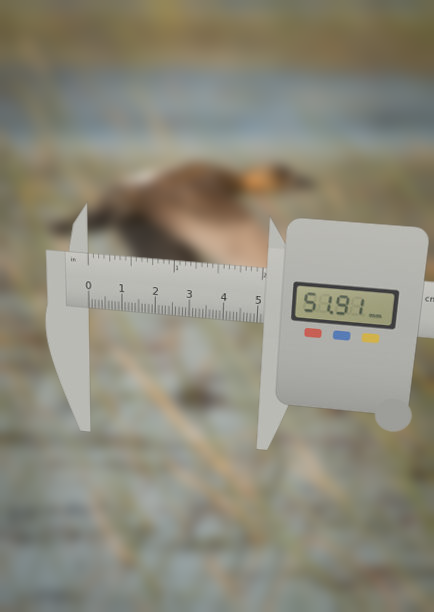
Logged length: 51.91 mm
